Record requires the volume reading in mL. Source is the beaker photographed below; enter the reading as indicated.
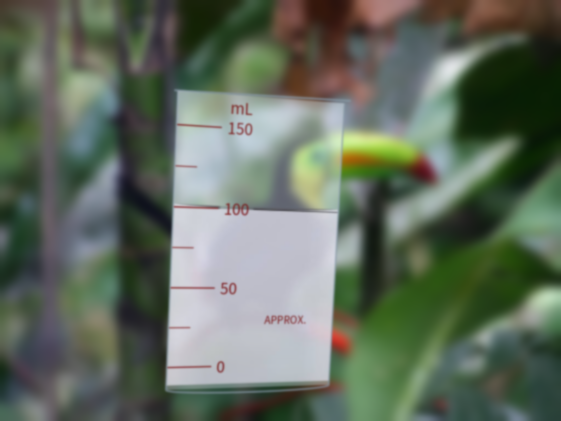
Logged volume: 100 mL
